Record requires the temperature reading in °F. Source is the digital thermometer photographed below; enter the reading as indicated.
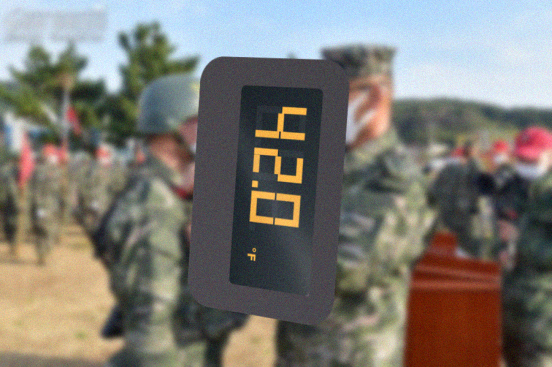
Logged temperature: 42.0 °F
